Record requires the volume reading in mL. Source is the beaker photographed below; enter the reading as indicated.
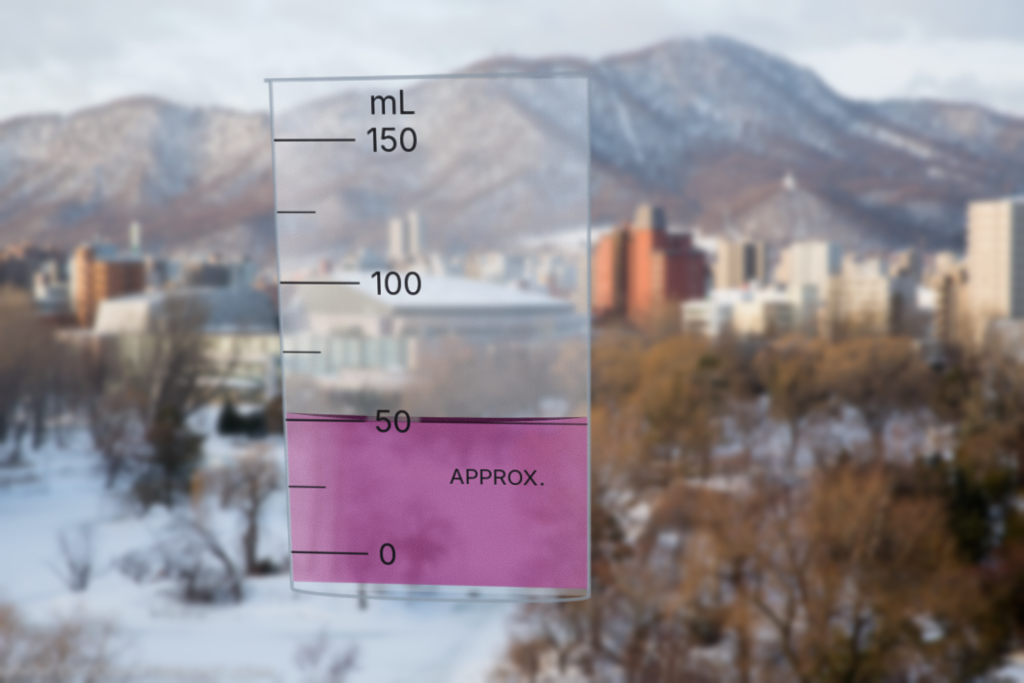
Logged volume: 50 mL
